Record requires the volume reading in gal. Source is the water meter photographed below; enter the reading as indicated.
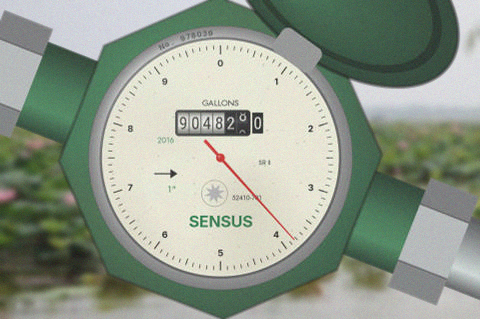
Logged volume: 9048283.8 gal
